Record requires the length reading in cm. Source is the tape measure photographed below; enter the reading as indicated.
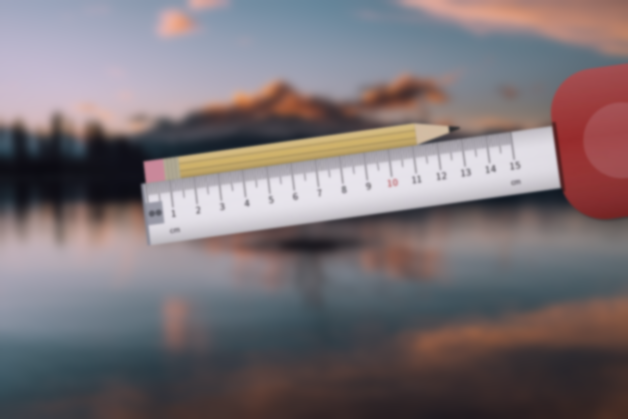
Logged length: 13 cm
